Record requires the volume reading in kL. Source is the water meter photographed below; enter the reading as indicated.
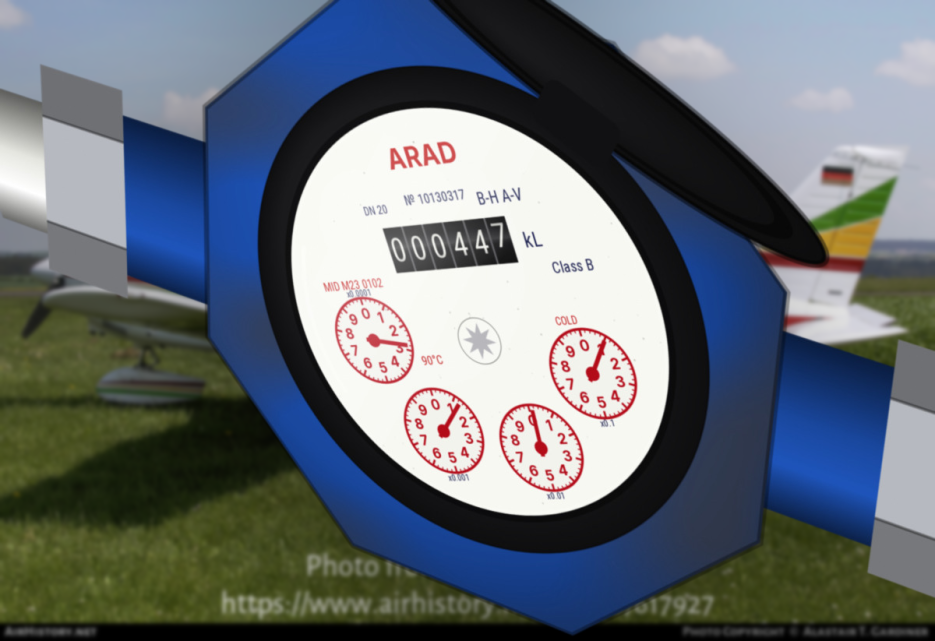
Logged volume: 447.1012 kL
